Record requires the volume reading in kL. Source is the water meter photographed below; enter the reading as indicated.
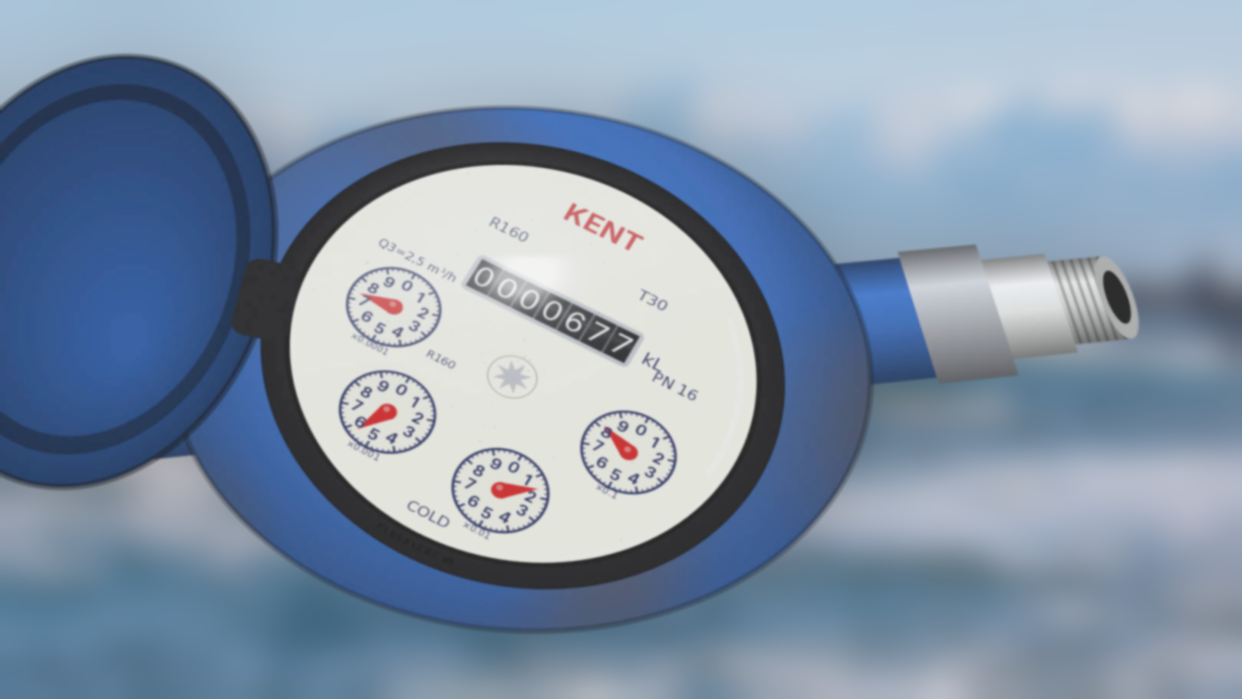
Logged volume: 677.8157 kL
